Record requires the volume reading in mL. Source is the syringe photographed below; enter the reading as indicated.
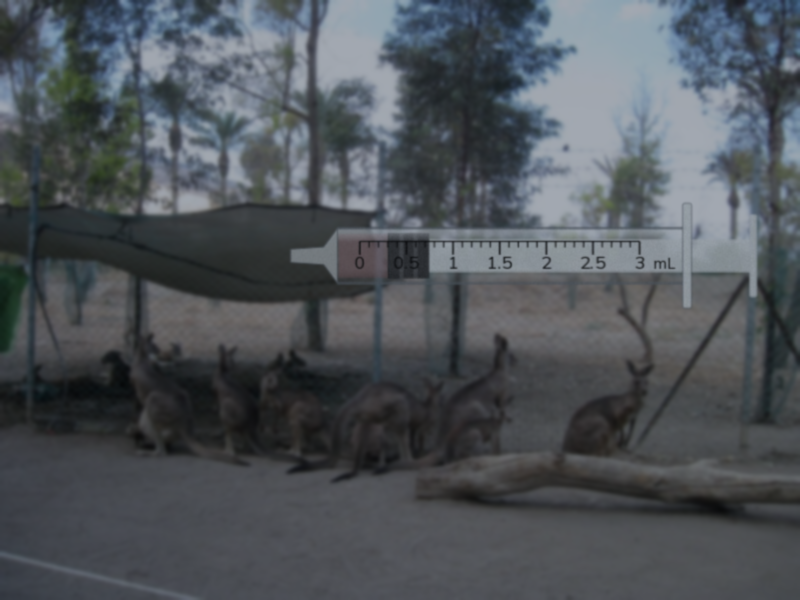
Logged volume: 0.3 mL
